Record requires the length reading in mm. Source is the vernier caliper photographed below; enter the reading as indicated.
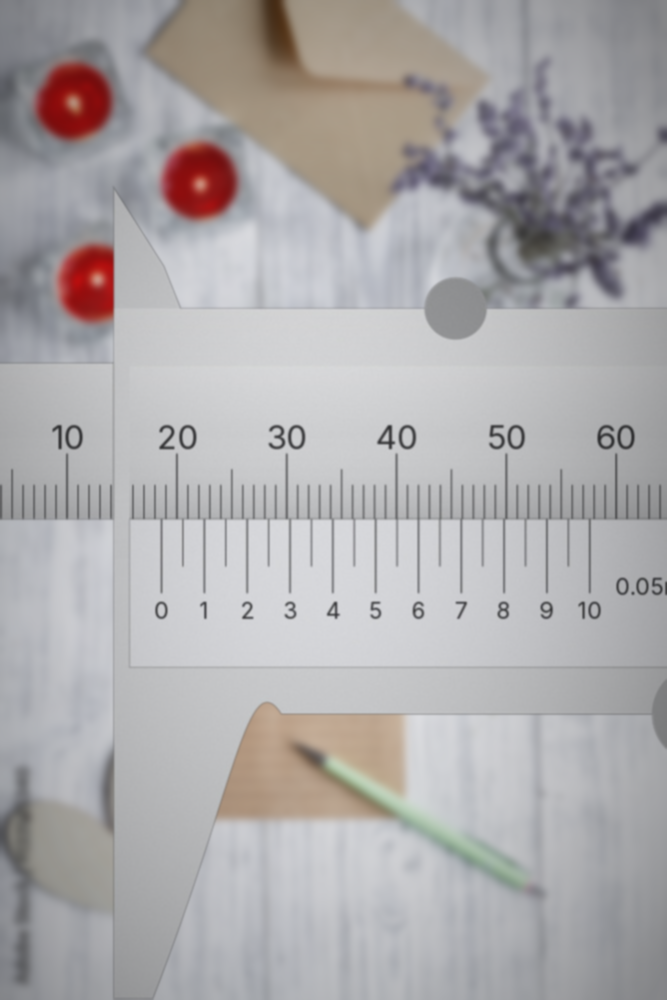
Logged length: 18.6 mm
